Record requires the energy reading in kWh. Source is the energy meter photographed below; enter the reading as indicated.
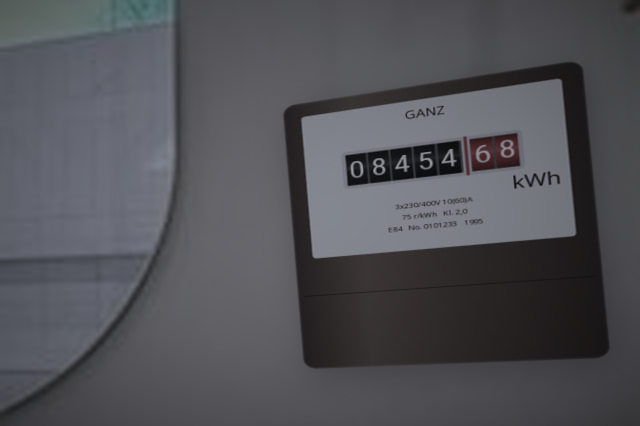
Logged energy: 8454.68 kWh
